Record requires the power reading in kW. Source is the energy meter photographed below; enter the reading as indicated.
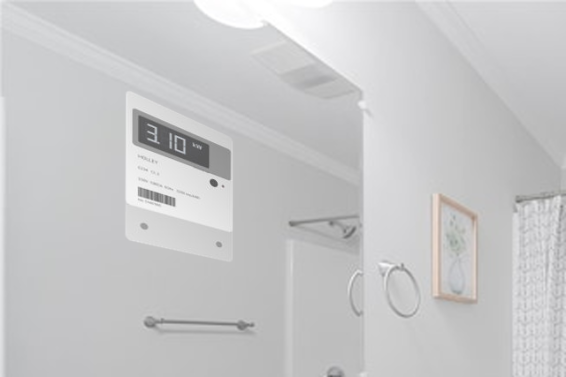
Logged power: 3.10 kW
